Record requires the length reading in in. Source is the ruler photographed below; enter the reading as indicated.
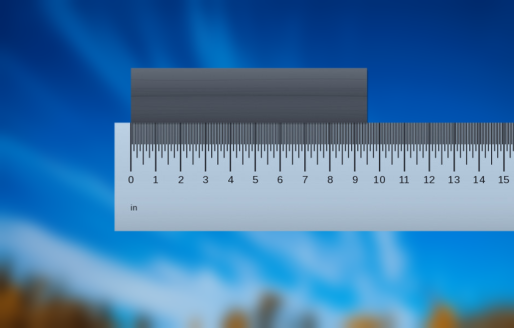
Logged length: 9.5 in
